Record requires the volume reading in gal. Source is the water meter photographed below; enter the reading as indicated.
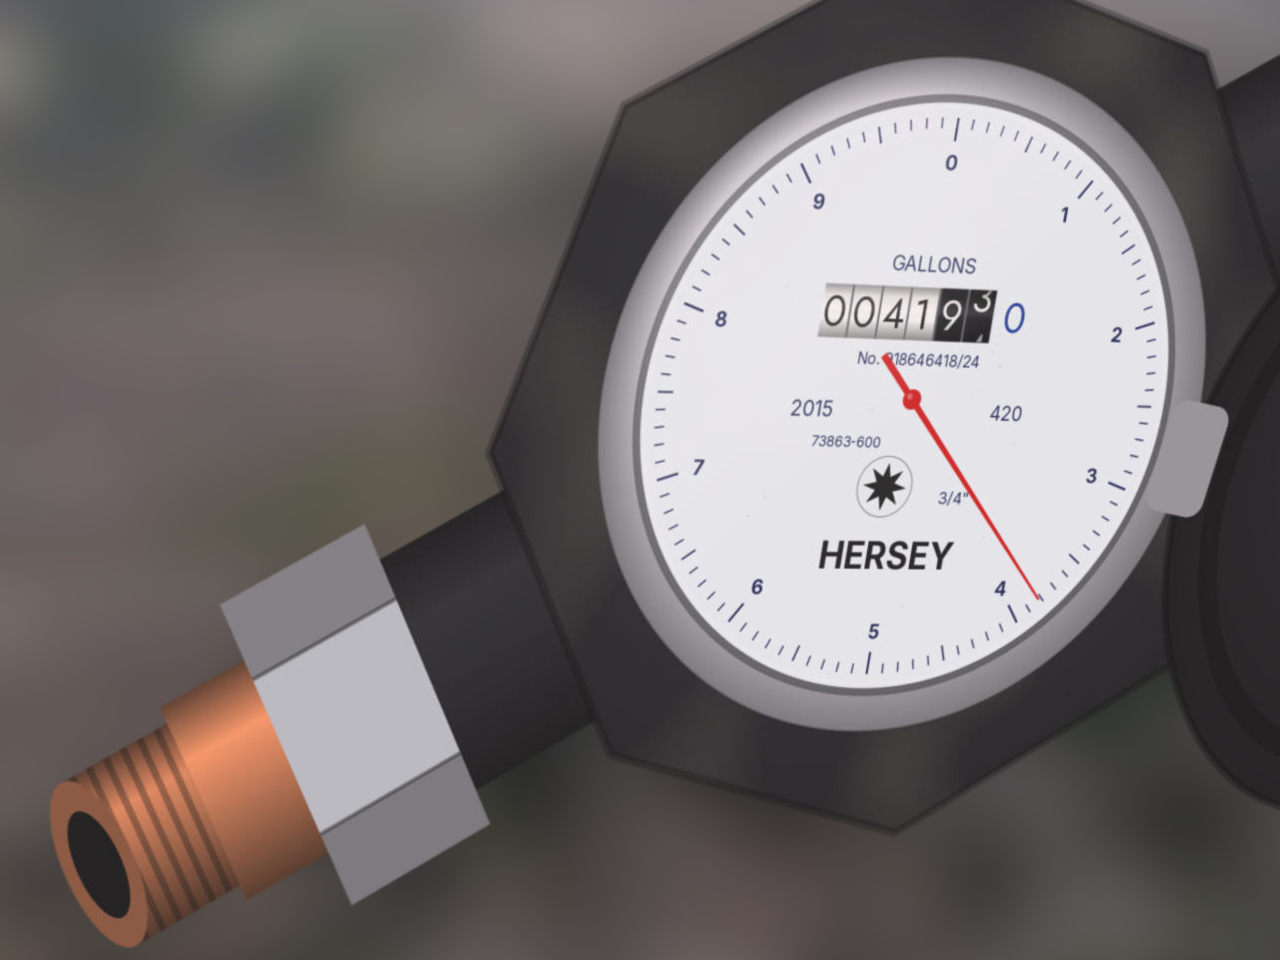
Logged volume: 41933.8 gal
